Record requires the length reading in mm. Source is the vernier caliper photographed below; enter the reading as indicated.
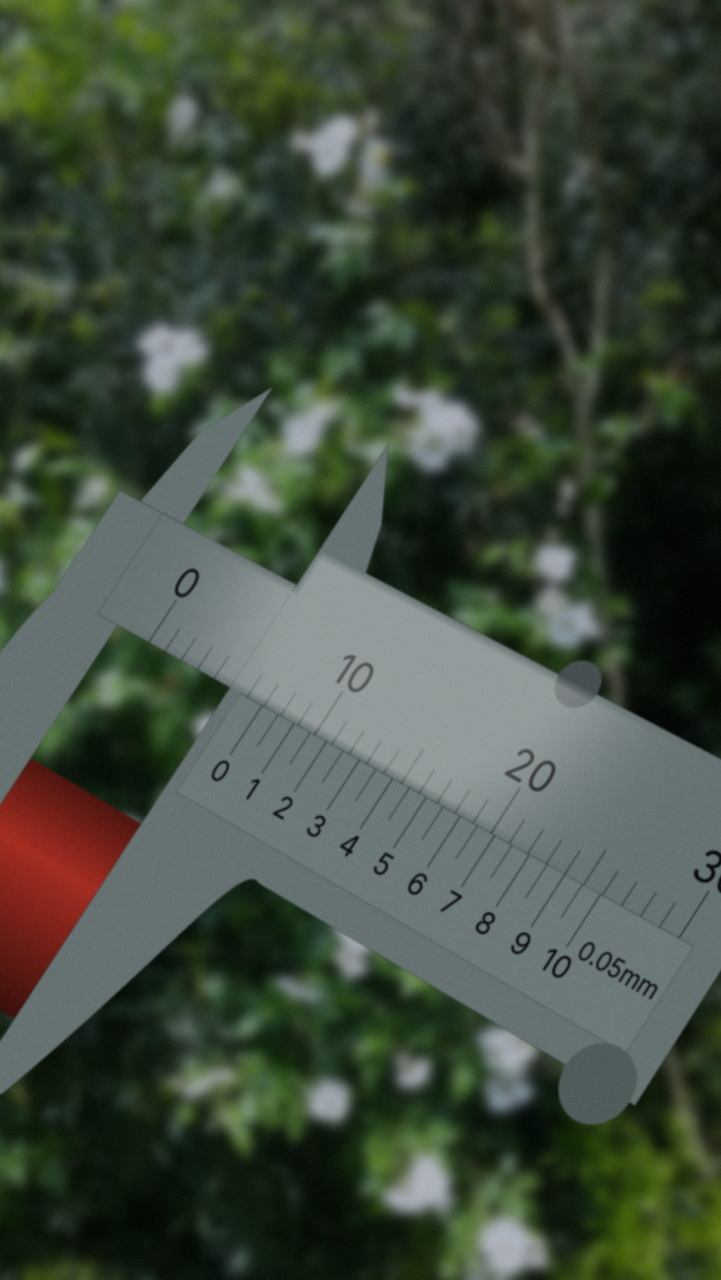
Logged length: 6.9 mm
